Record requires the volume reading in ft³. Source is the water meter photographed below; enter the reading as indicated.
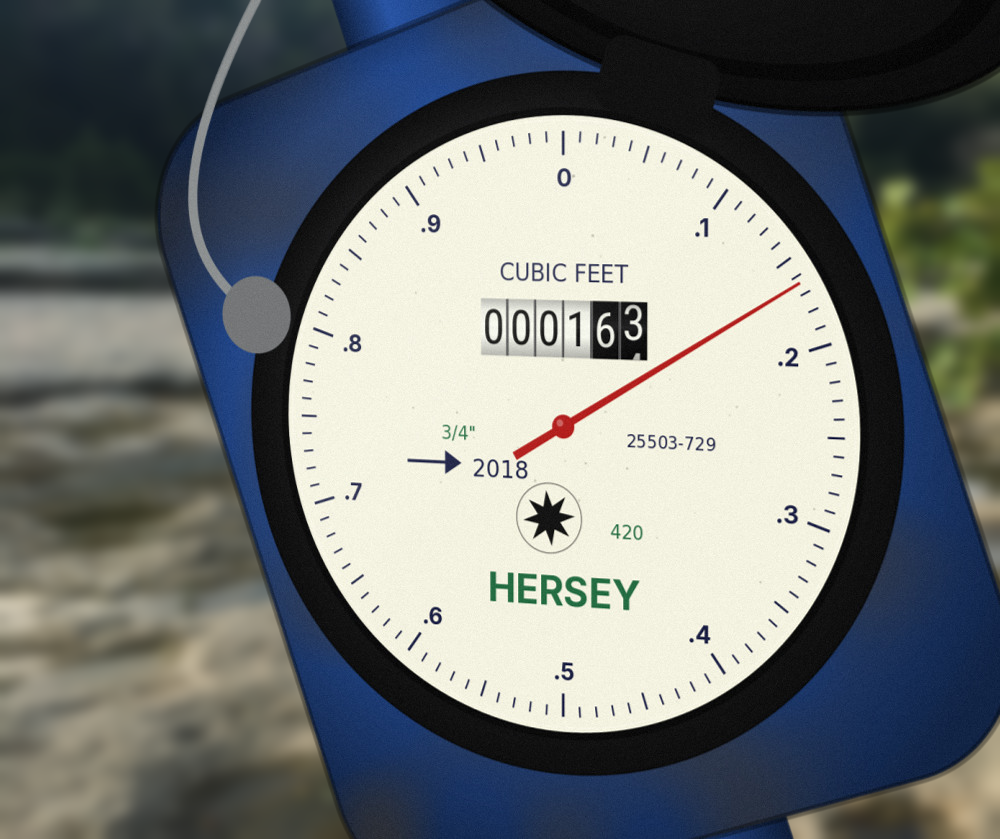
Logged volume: 163.16 ft³
